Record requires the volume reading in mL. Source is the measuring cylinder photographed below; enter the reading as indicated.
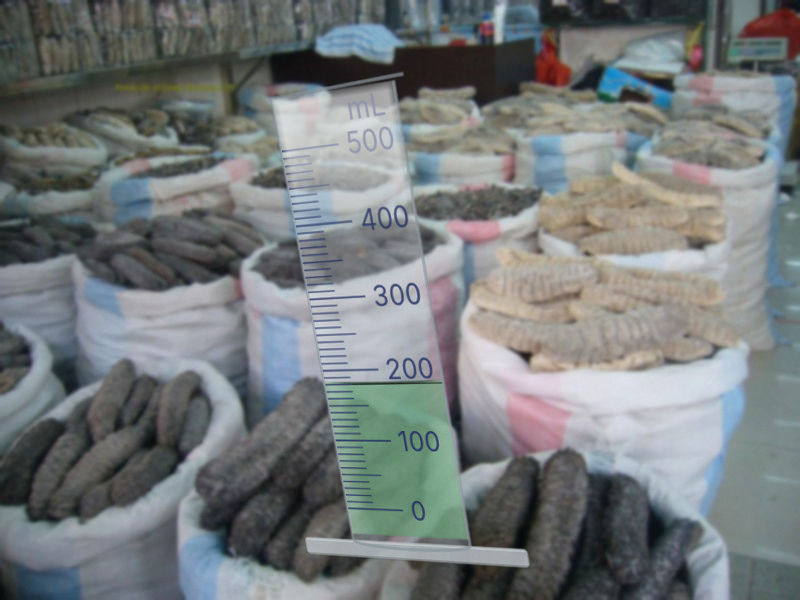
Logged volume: 180 mL
